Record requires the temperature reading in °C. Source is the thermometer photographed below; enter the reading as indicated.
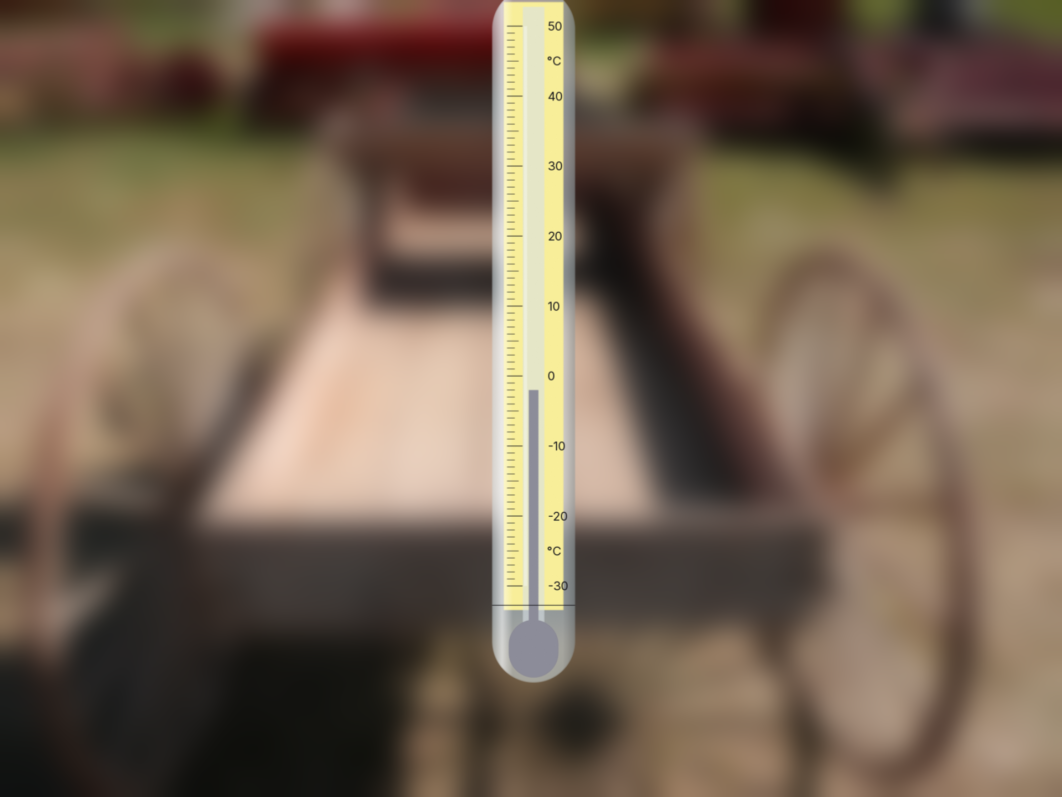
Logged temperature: -2 °C
